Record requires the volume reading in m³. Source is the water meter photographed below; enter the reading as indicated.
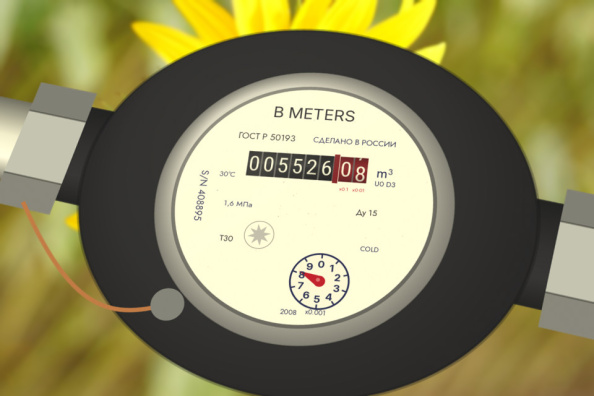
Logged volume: 5526.078 m³
